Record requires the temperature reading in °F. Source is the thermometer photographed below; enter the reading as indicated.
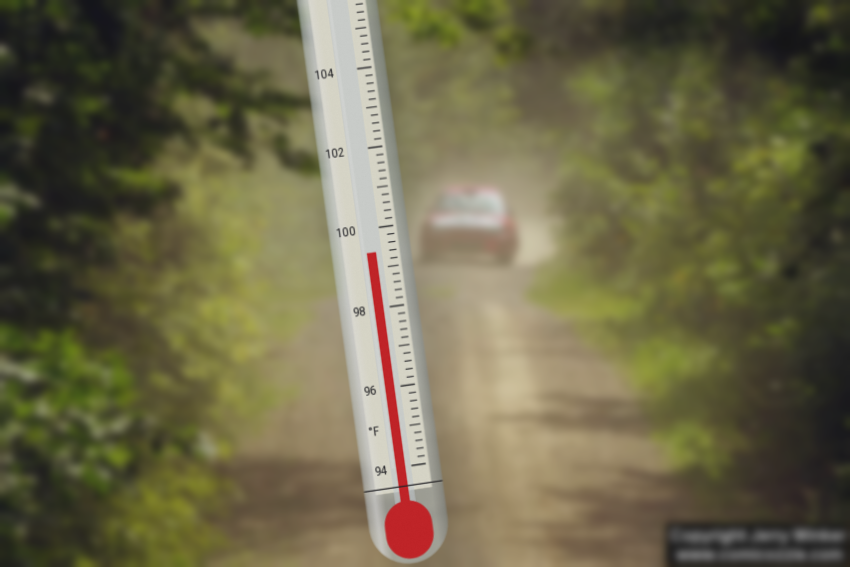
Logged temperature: 99.4 °F
